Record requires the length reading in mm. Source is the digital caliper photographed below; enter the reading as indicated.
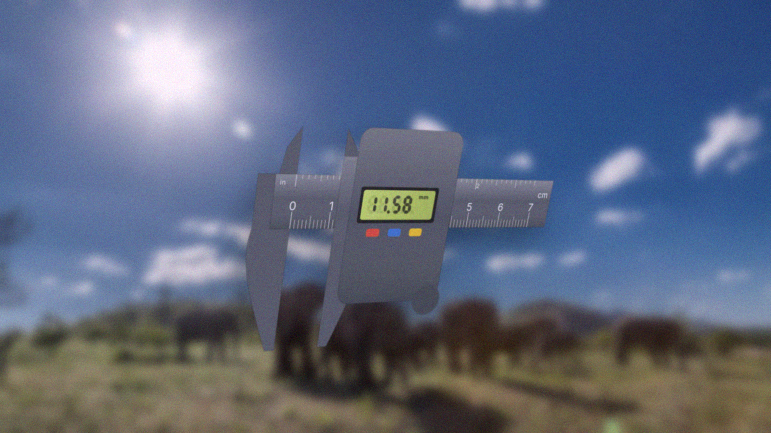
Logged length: 11.58 mm
